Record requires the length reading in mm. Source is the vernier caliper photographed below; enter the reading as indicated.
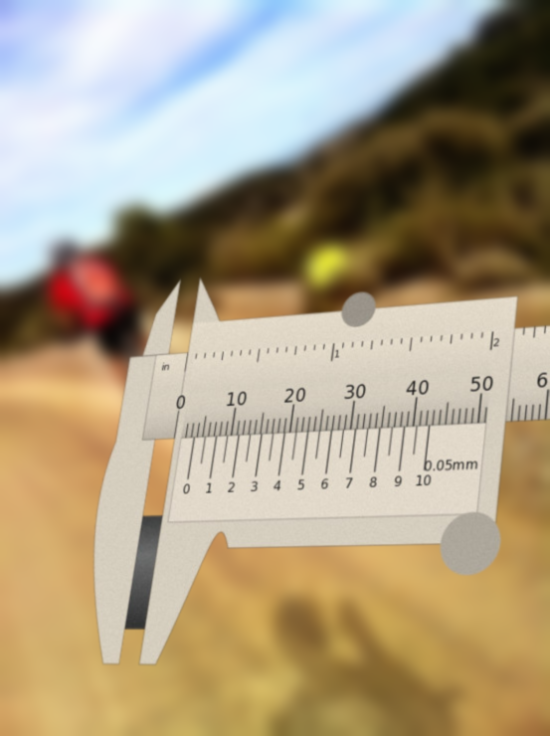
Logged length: 3.5 mm
